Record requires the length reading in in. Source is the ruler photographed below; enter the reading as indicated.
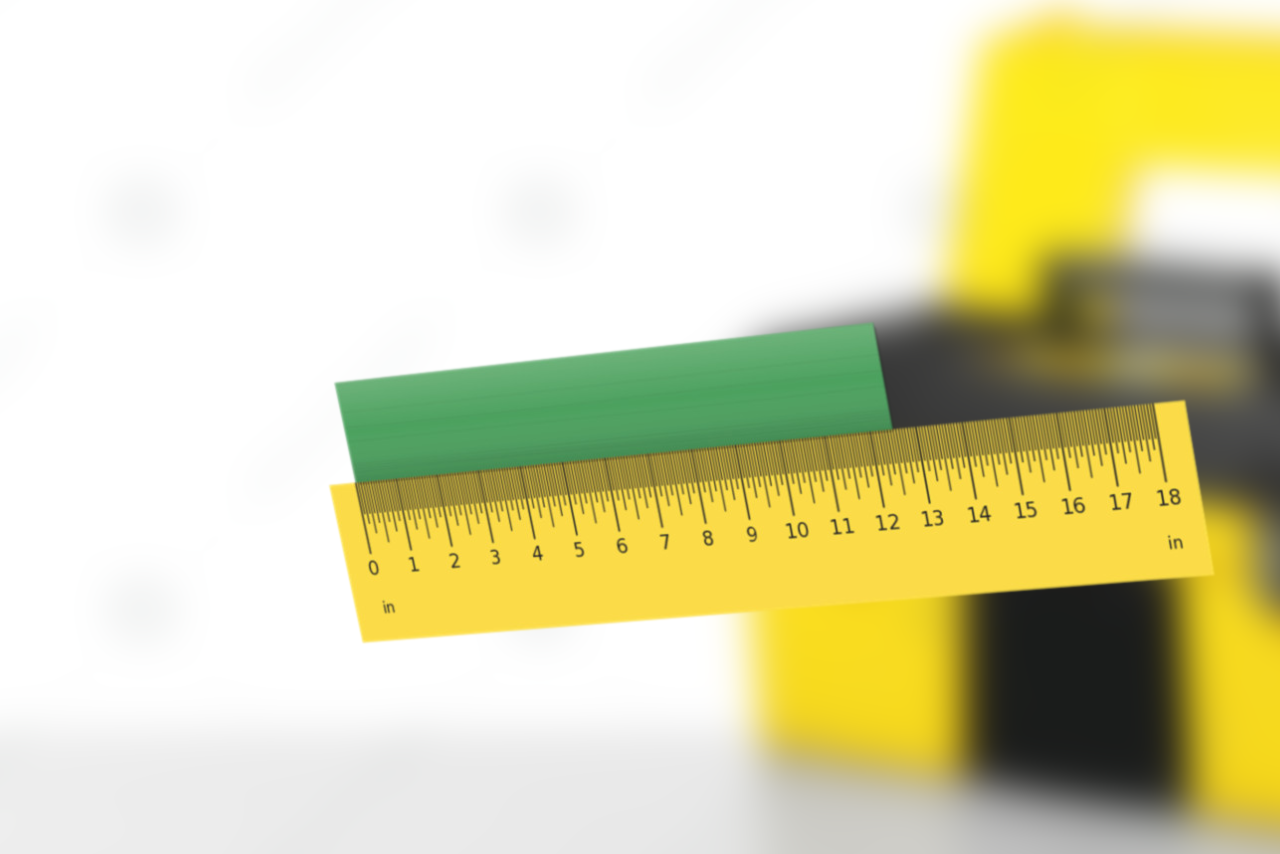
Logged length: 12.5 in
